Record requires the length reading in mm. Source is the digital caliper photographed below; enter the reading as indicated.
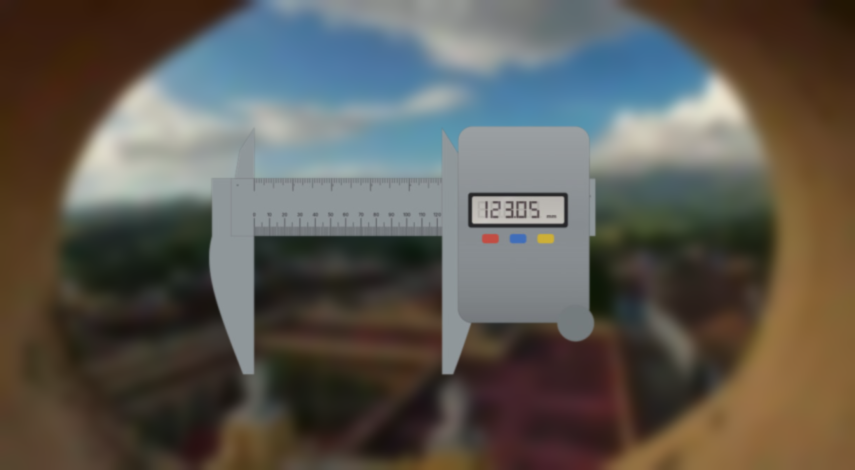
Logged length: 123.05 mm
